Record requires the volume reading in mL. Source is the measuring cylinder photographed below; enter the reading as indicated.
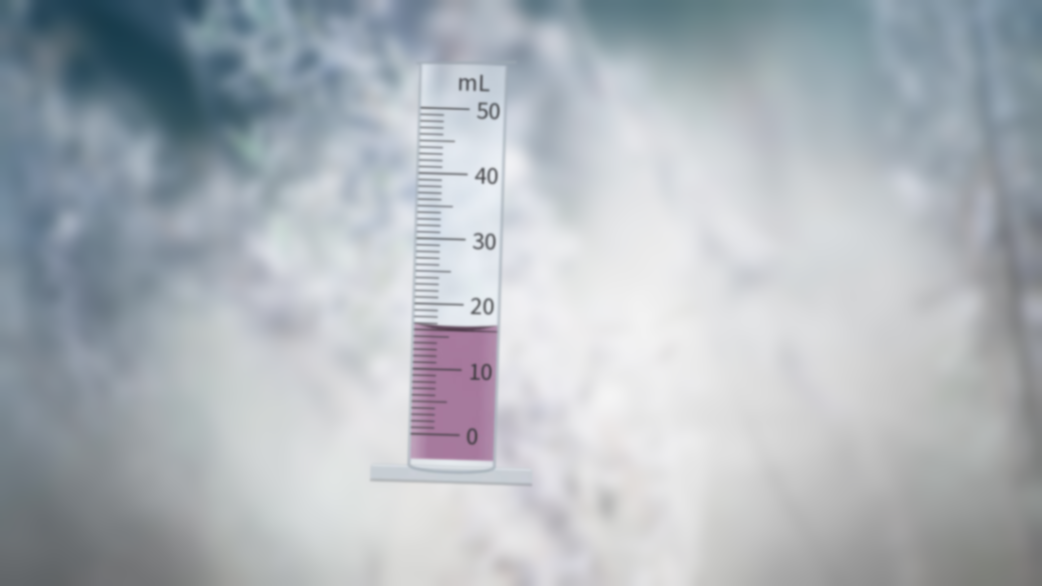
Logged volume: 16 mL
